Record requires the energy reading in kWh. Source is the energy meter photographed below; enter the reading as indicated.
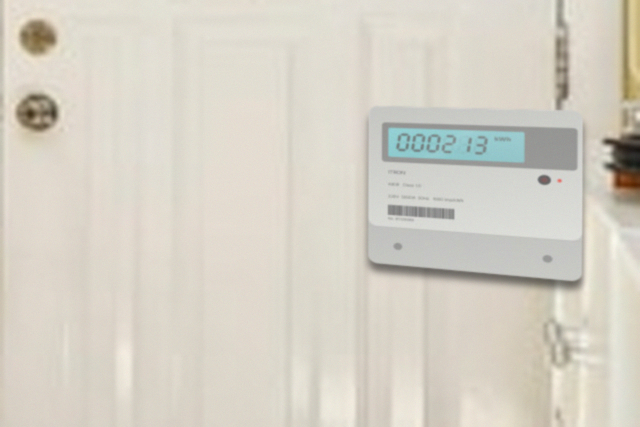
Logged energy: 213 kWh
